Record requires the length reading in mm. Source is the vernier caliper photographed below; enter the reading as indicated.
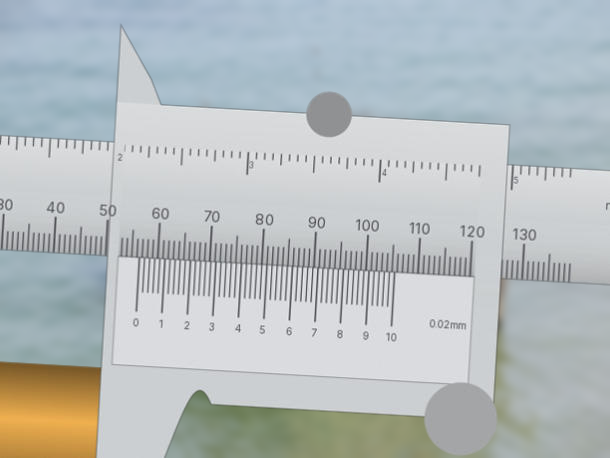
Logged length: 56.5 mm
